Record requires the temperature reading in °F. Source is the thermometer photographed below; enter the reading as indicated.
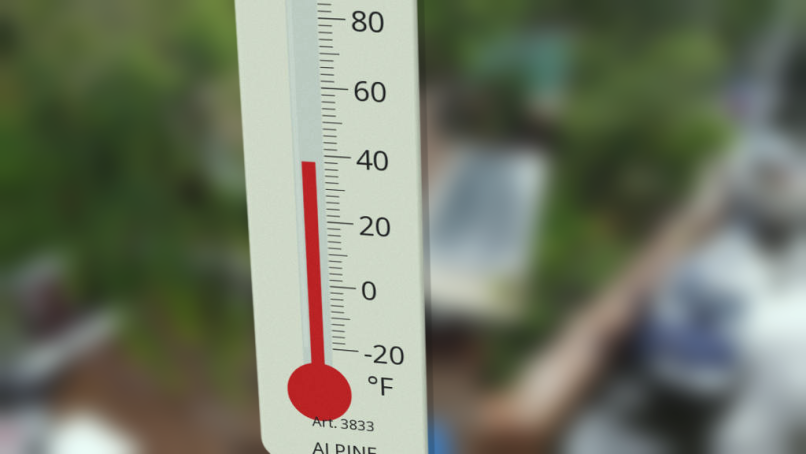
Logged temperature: 38 °F
